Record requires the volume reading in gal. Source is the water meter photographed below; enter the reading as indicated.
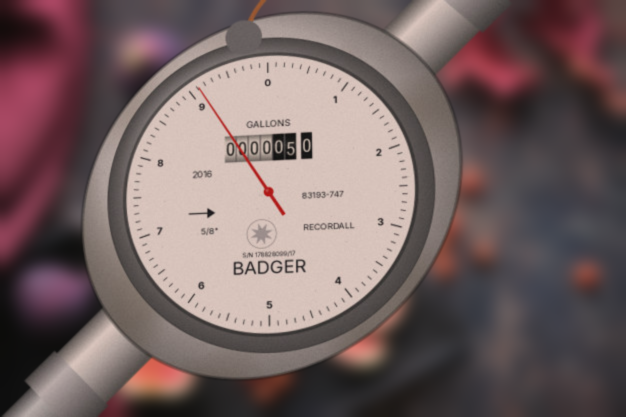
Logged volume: 49.1 gal
